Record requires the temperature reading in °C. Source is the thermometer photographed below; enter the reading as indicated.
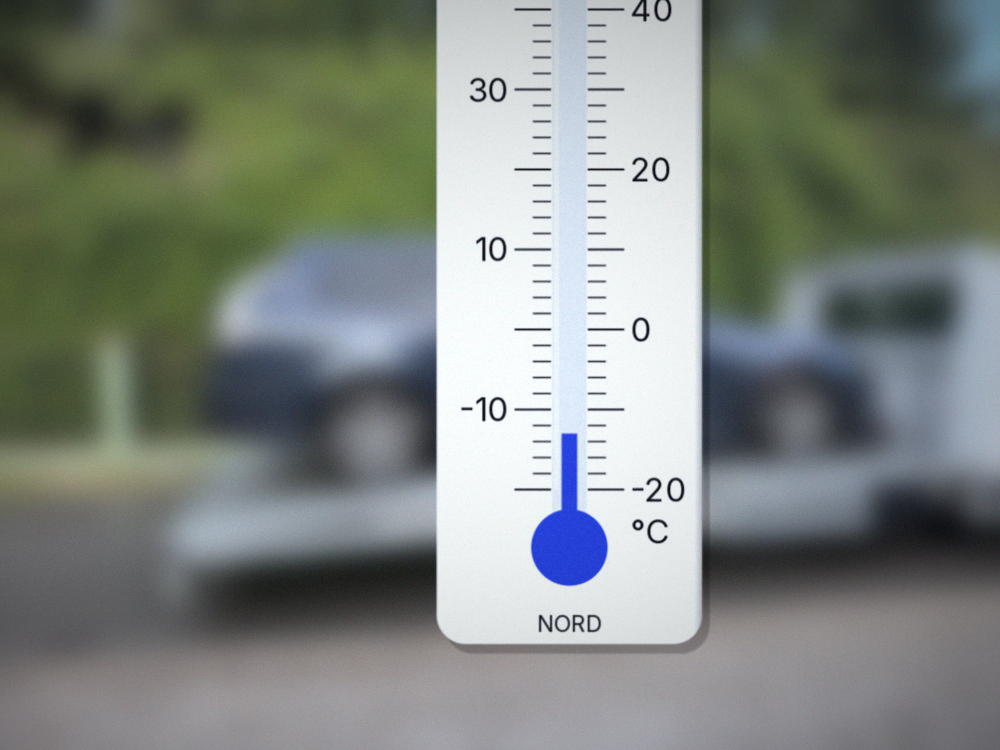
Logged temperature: -13 °C
